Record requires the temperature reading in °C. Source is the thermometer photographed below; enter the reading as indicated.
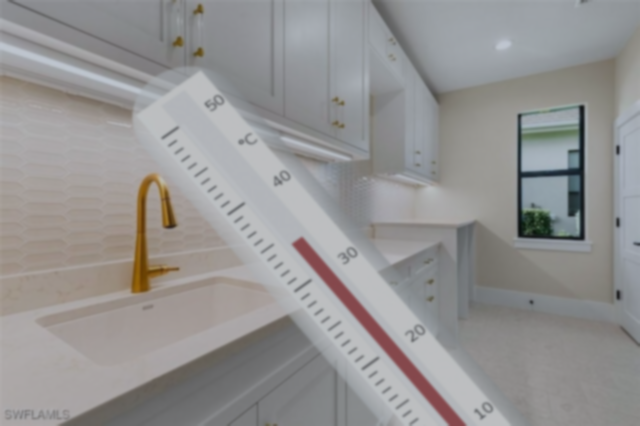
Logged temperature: 34 °C
